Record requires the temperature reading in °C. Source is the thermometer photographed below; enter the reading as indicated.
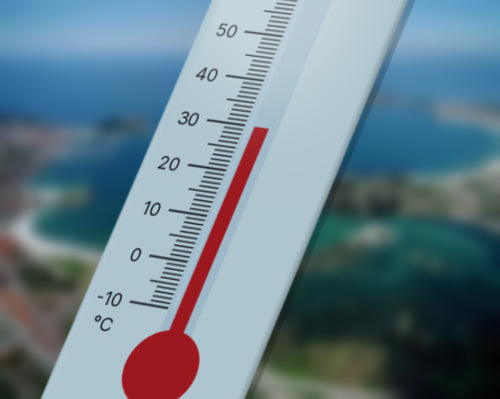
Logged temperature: 30 °C
